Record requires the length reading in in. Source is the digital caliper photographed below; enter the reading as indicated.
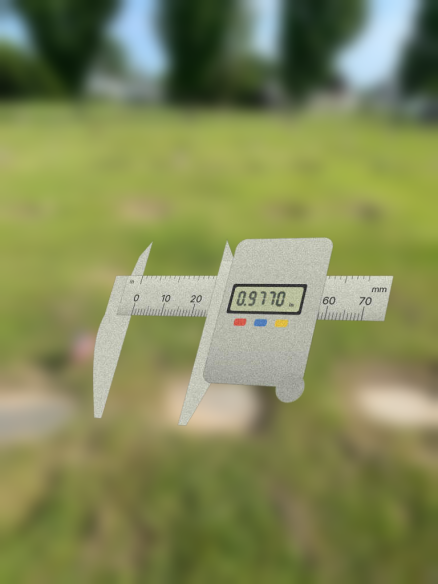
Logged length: 0.9770 in
